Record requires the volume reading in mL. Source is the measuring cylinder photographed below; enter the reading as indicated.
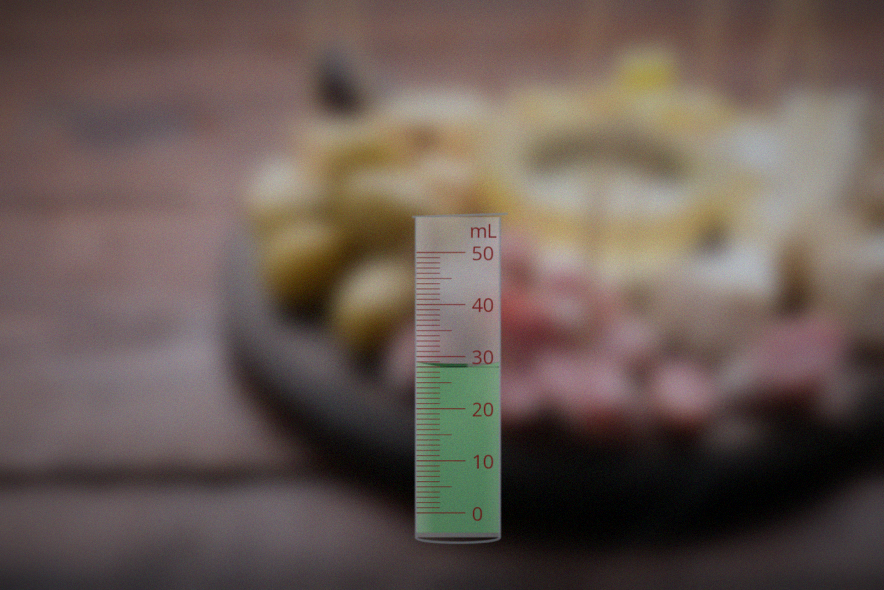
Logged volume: 28 mL
